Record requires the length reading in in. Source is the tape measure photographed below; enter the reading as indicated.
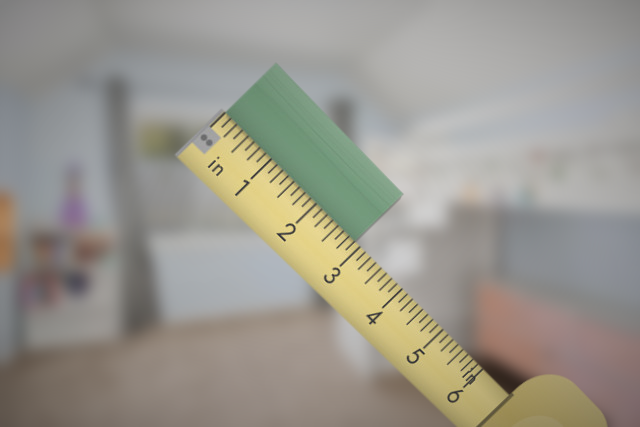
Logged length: 2.875 in
